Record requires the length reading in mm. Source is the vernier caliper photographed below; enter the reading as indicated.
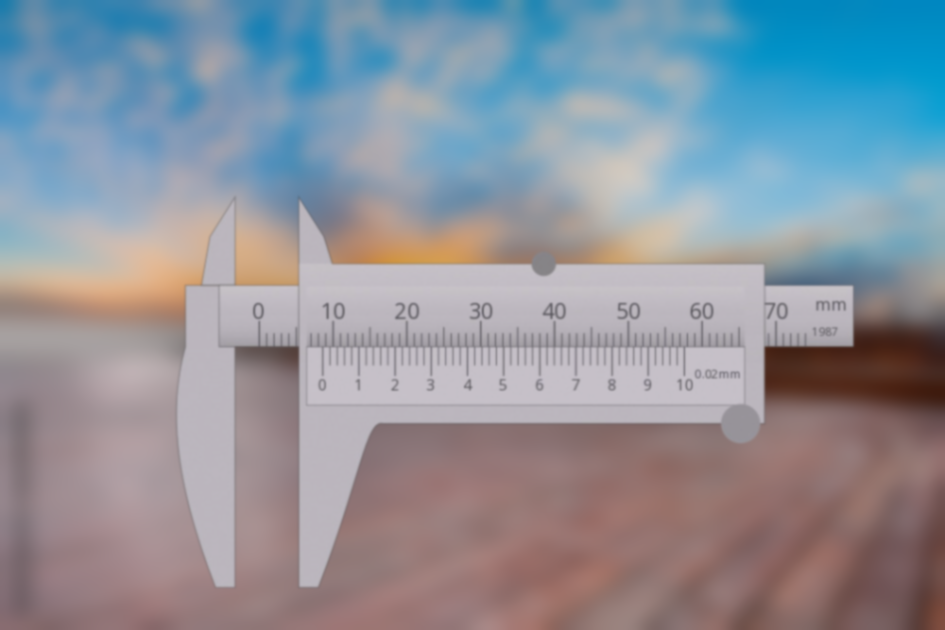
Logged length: 8.6 mm
